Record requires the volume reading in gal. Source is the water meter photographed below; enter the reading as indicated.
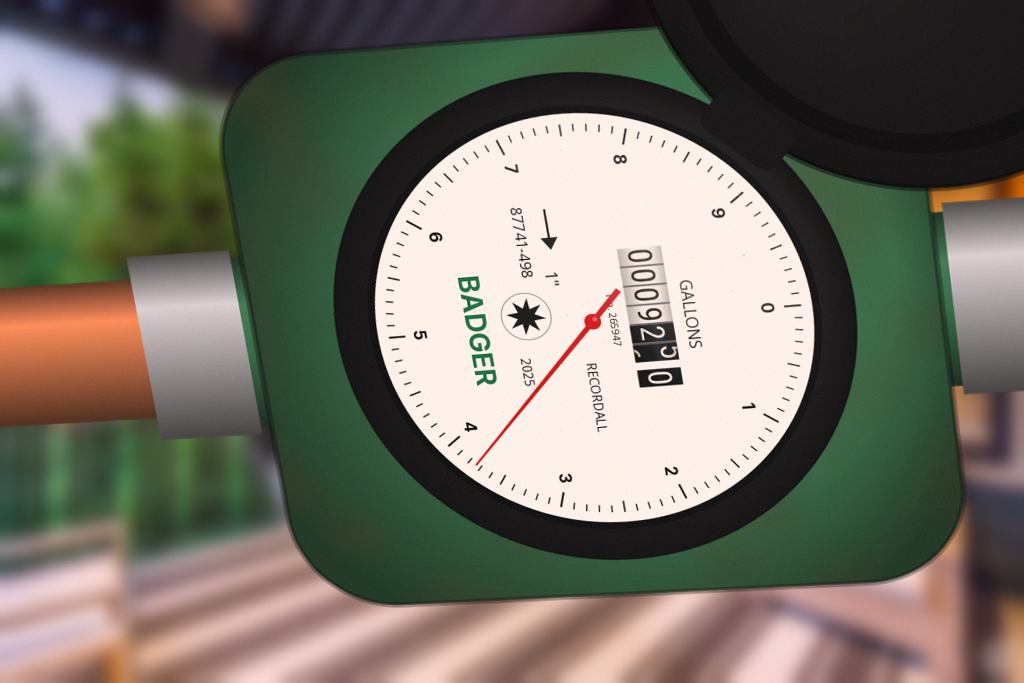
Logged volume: 9253.7 gal
